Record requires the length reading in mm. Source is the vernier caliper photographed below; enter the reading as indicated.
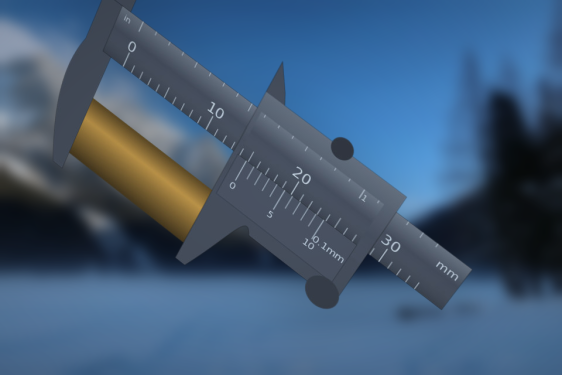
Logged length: 14.8 mm
